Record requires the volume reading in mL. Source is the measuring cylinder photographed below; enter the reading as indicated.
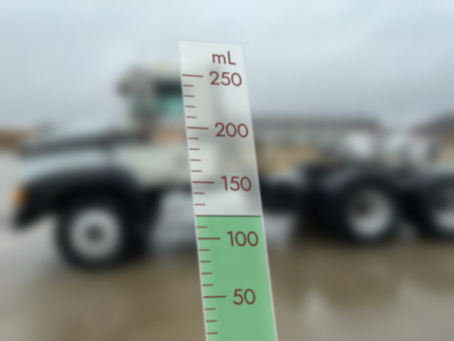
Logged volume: 120 mL
